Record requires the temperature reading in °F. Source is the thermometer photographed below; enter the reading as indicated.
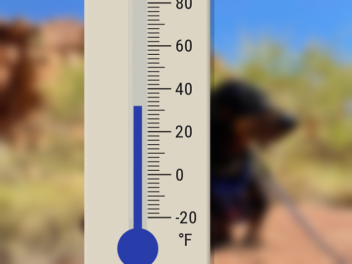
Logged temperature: 32 °F
